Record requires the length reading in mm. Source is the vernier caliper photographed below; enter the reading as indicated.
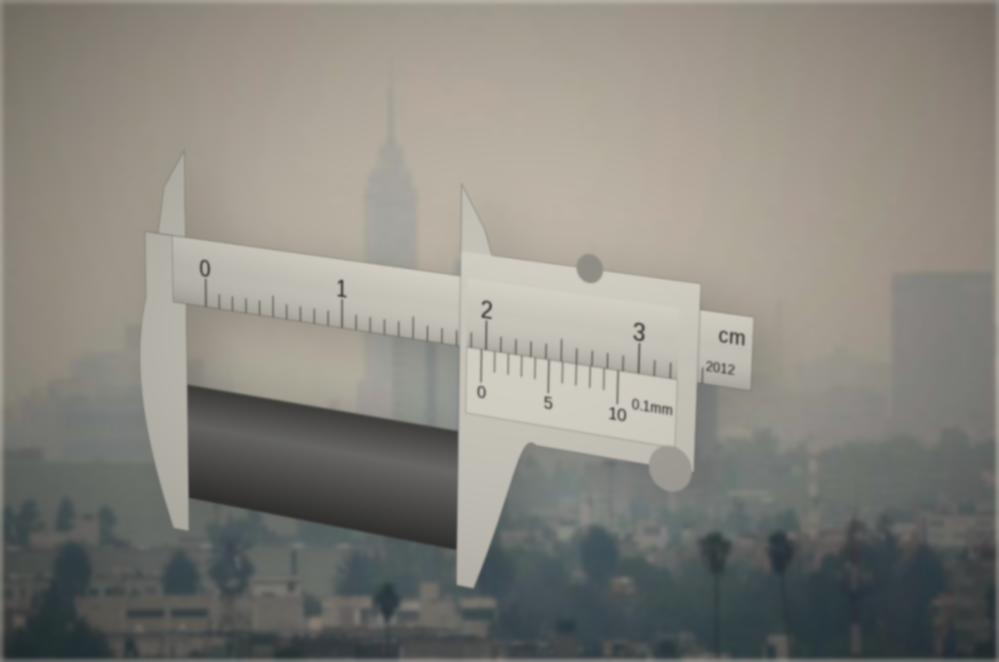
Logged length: 19.7 mm
